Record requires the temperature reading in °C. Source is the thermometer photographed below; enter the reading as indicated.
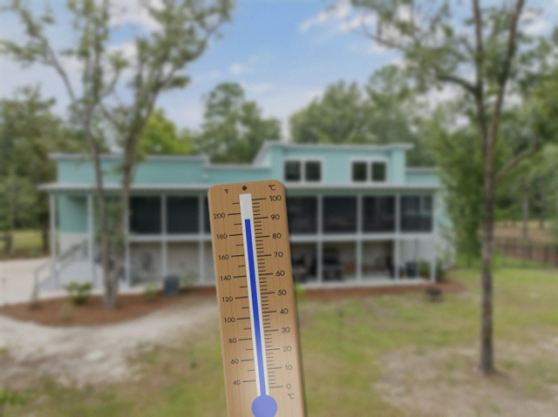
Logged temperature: 90 °C
